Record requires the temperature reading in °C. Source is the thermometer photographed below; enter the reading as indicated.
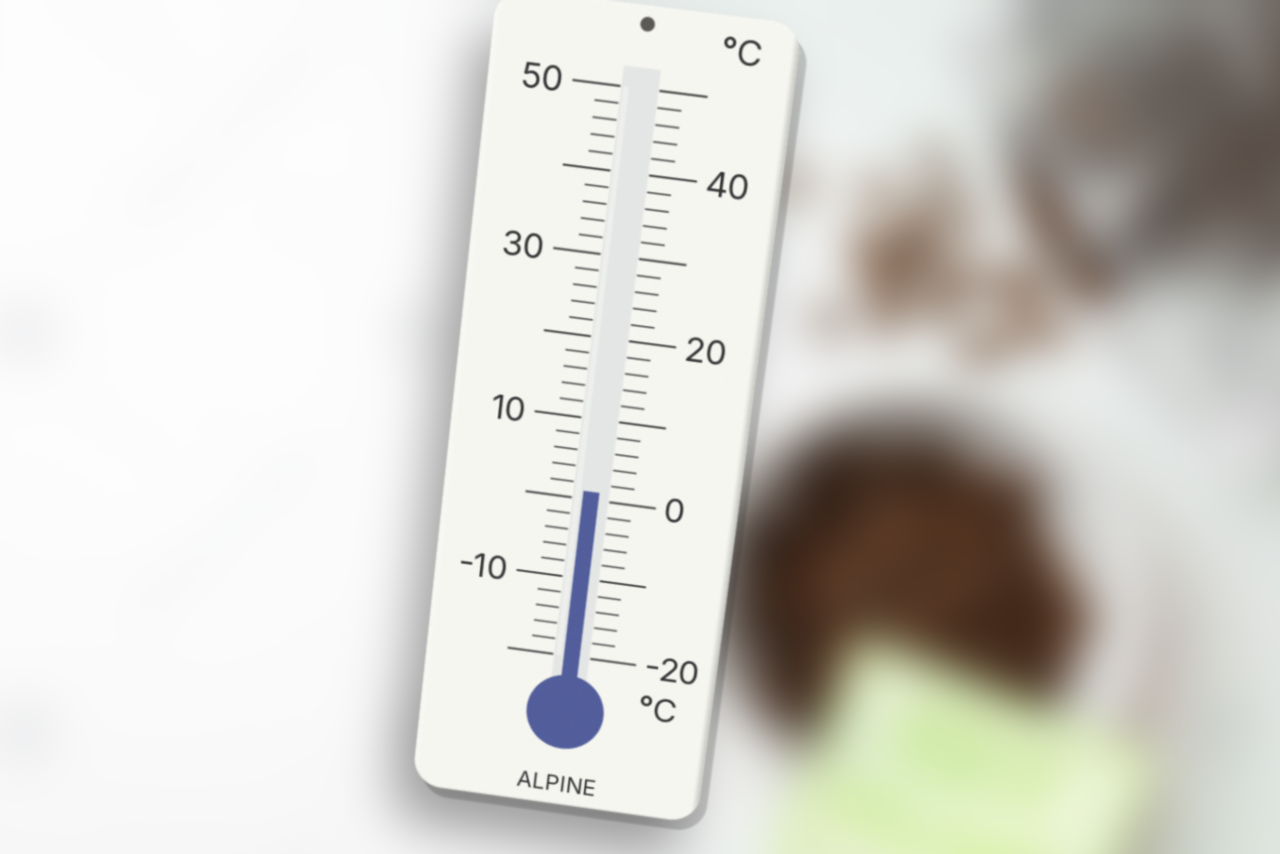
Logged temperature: 1 °C
